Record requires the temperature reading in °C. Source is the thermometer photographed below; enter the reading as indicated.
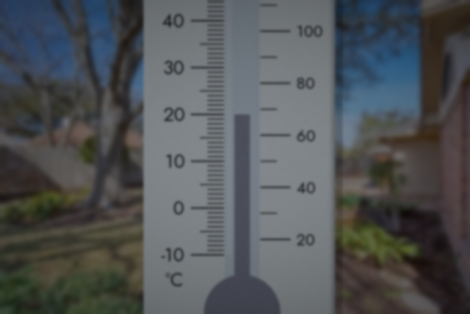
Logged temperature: 20 °C
